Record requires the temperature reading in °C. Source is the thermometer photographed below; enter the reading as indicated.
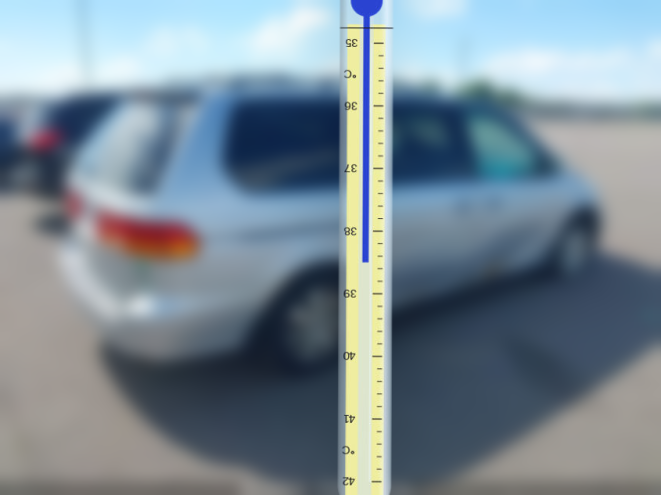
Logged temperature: 38.5 °C
